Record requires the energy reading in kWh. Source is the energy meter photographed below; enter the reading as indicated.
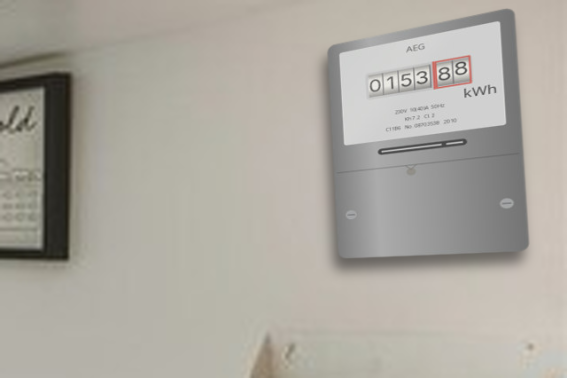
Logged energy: 153.88 kWh
